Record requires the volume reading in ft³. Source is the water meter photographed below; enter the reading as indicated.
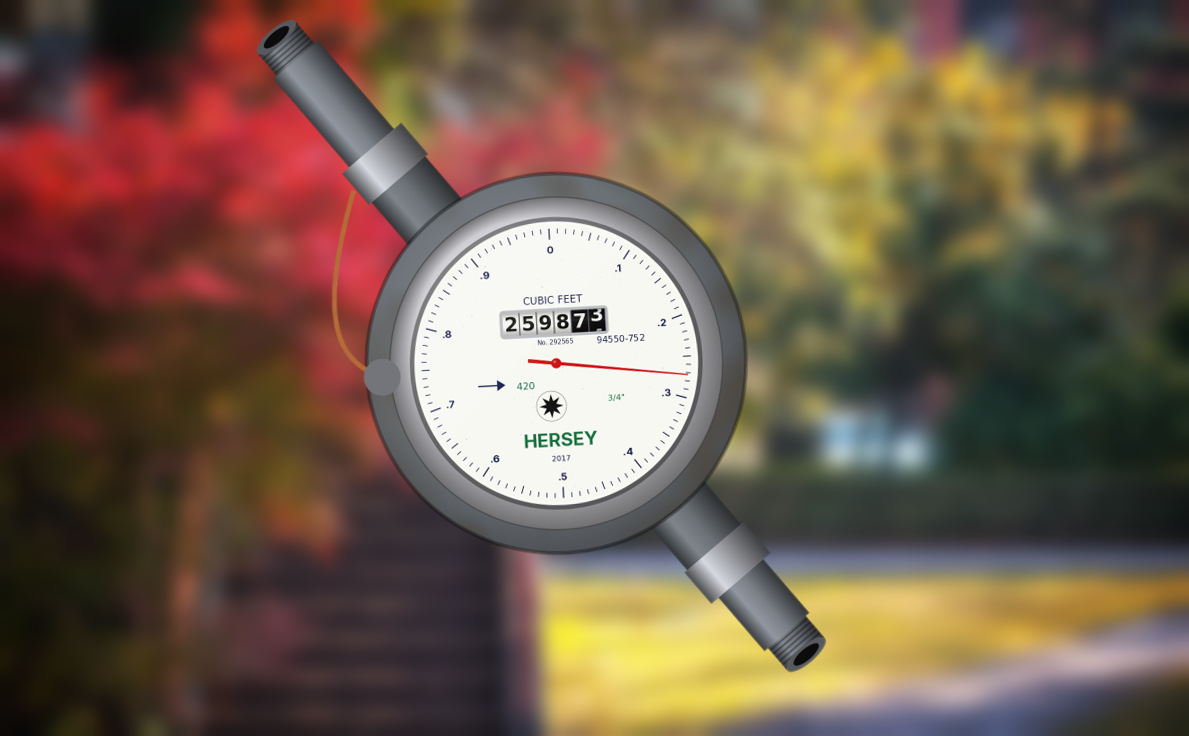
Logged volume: 259873.27 ft³
